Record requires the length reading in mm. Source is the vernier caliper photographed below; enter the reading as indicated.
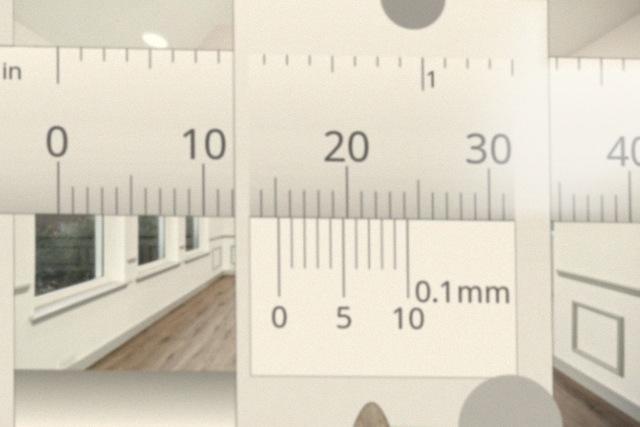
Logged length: 15.2 mm
